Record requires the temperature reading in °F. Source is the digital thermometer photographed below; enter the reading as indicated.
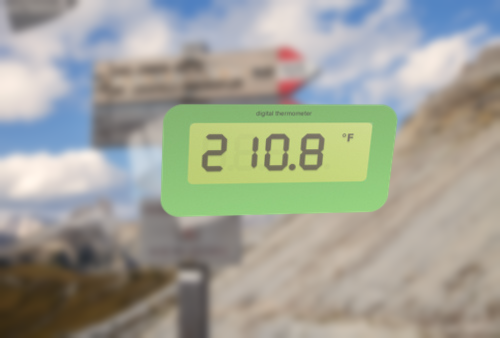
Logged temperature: 210.8 °F
